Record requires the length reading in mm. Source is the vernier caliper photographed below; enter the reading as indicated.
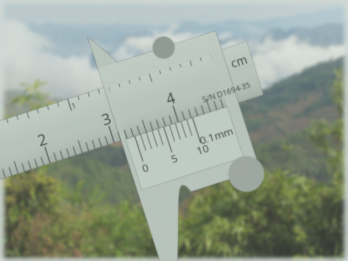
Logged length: 33.2 mm
